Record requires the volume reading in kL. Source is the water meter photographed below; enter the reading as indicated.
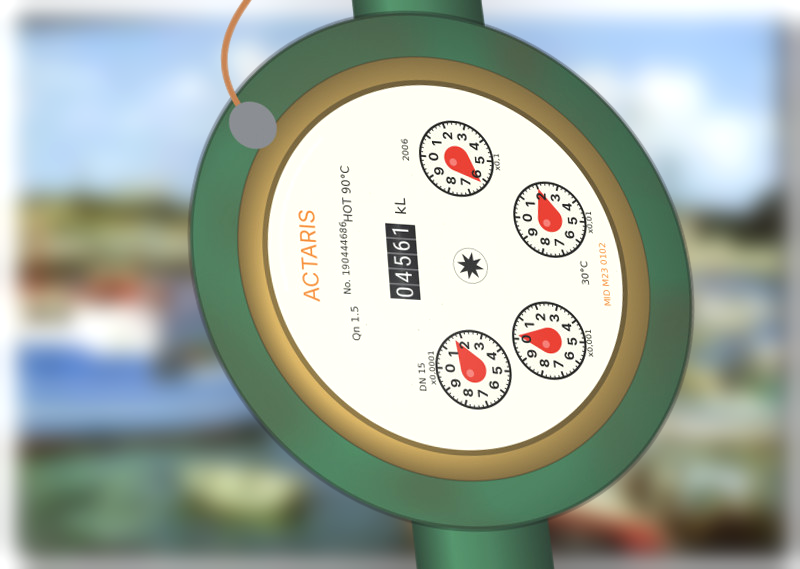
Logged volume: 4561.6201 kL
